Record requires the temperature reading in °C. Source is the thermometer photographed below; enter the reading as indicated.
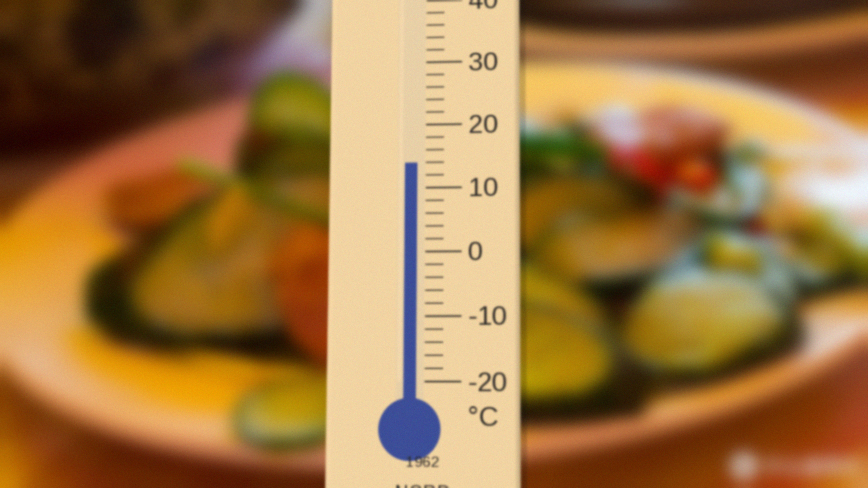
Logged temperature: 14 °C
